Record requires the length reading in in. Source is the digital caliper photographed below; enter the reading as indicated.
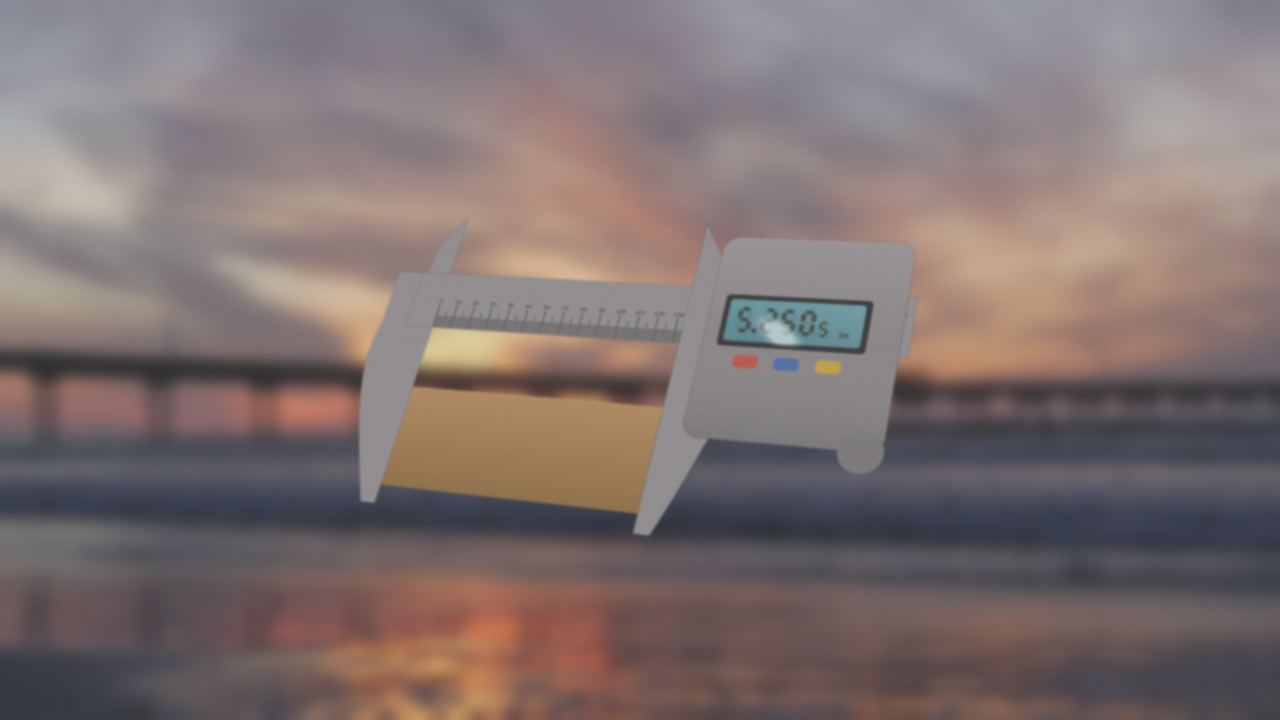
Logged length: 5.2505 in
